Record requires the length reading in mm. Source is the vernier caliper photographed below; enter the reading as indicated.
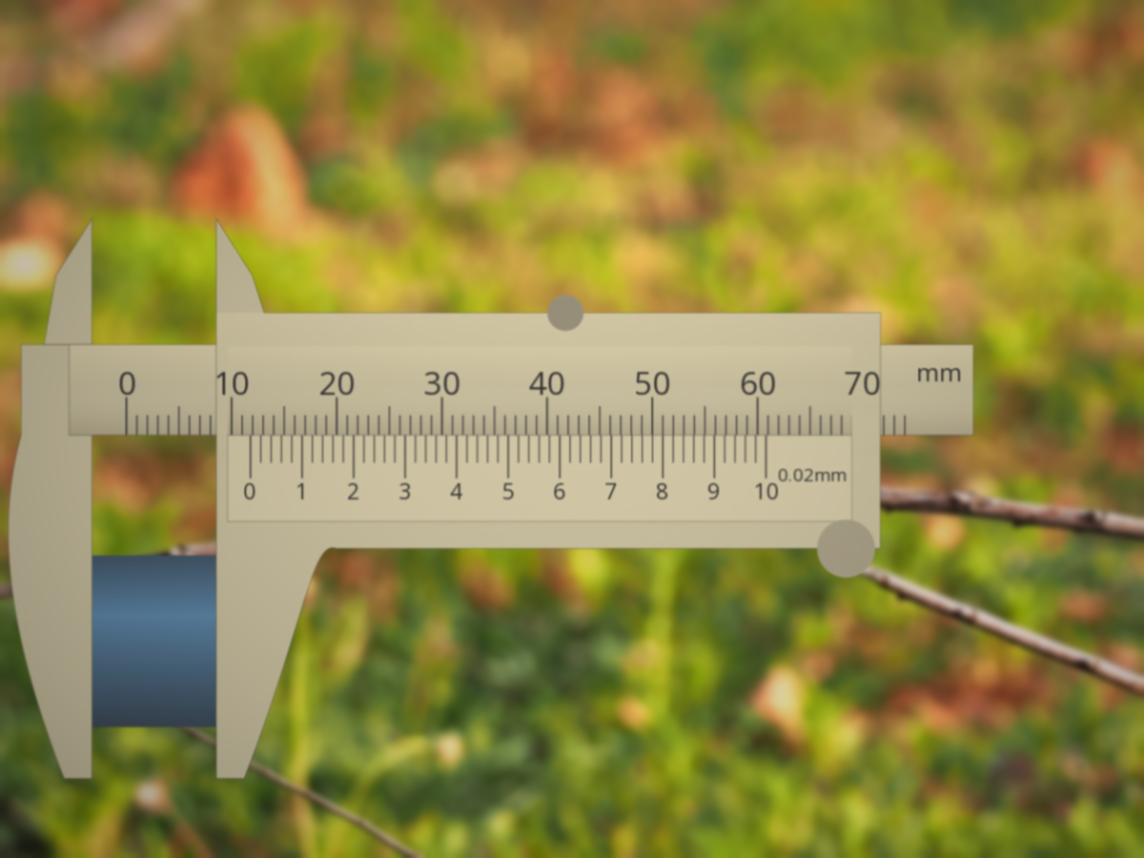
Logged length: 11.8 mm
